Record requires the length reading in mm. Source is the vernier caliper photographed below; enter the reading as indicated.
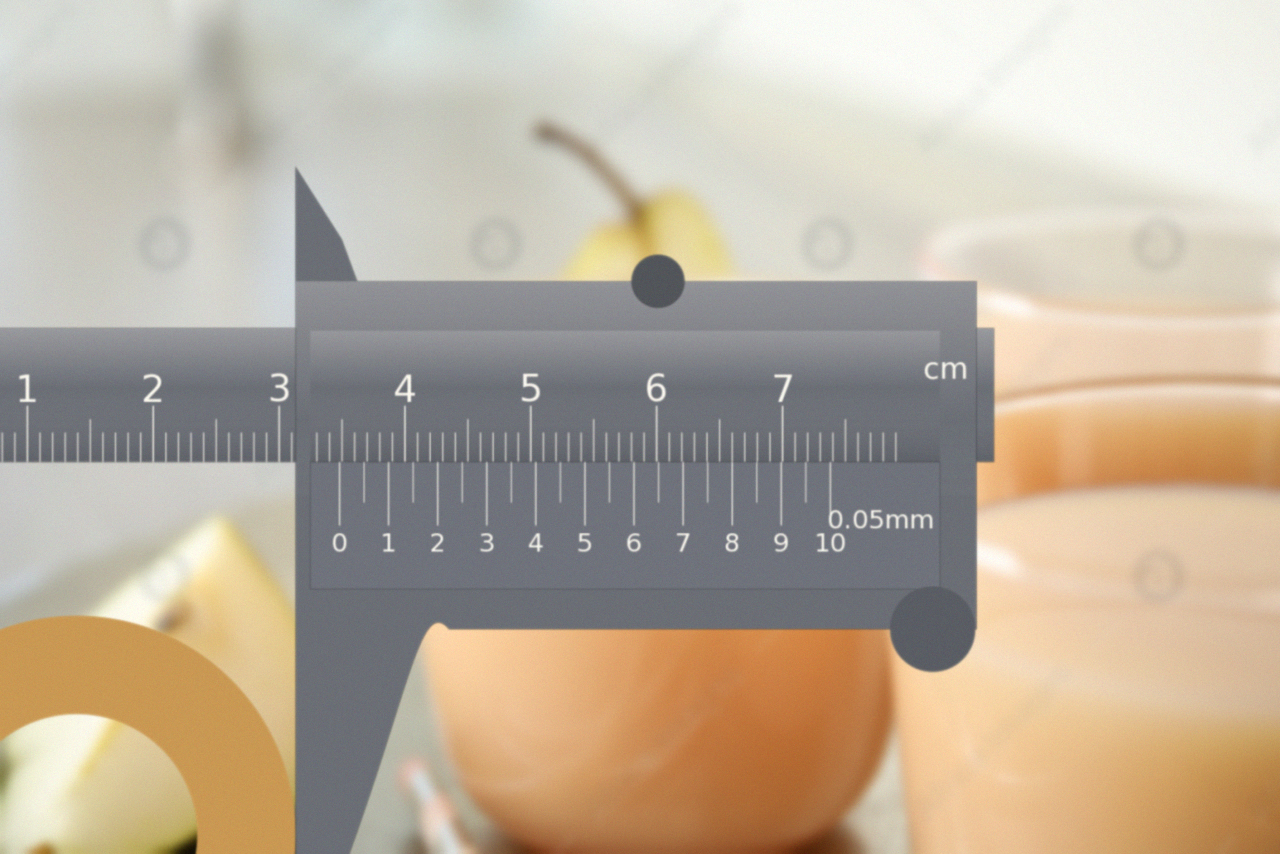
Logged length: 34.8 mm
